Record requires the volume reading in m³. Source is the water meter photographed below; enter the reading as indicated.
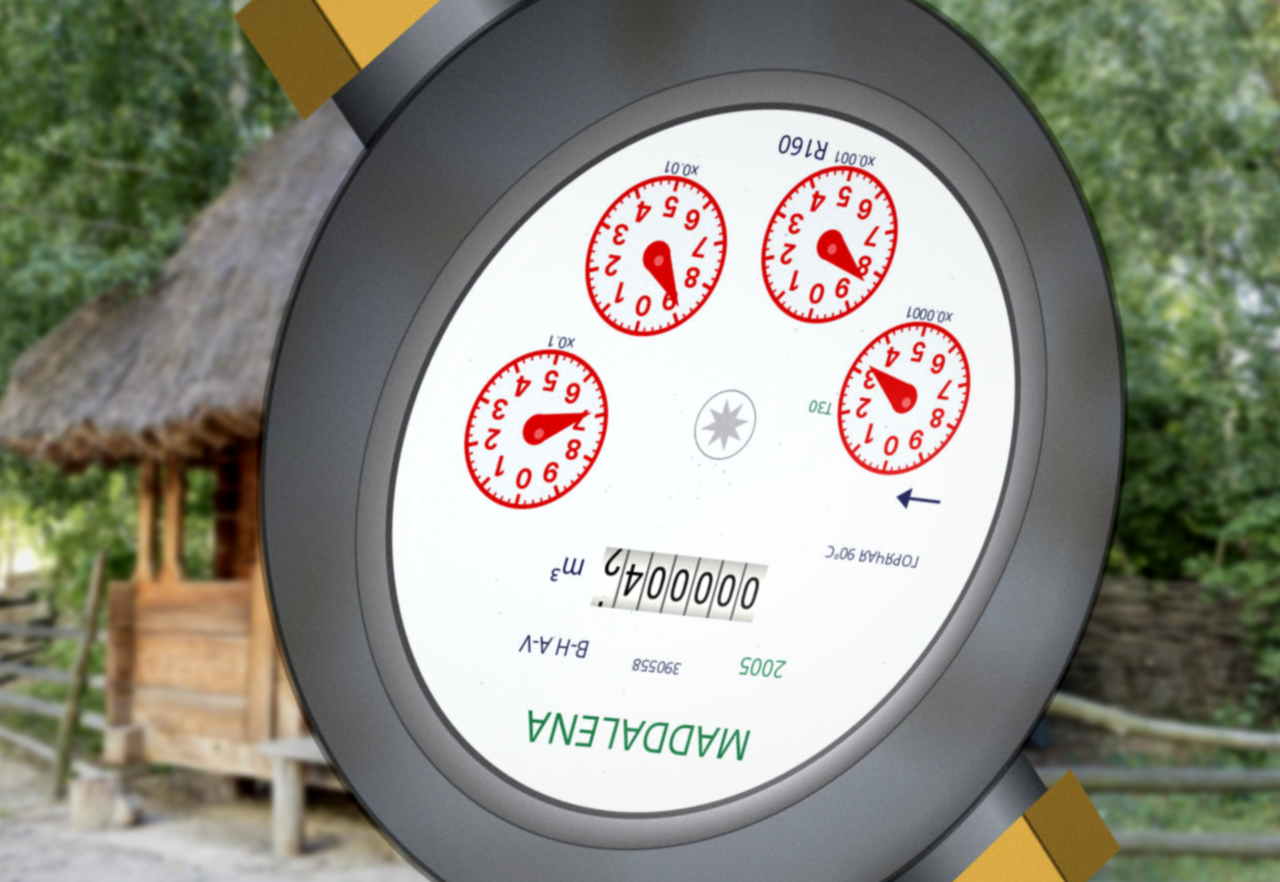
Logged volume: 41.6883 m³
